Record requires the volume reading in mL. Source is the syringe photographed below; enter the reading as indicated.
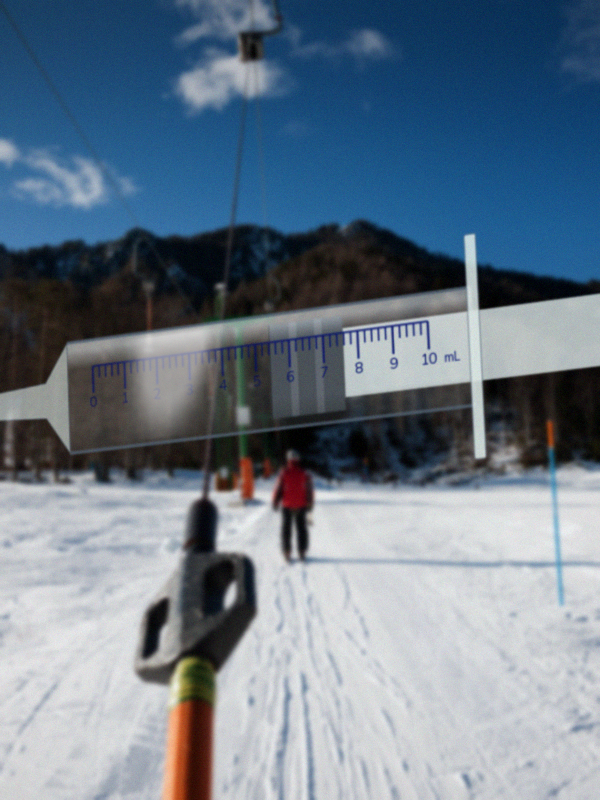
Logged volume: 5.4 mL
